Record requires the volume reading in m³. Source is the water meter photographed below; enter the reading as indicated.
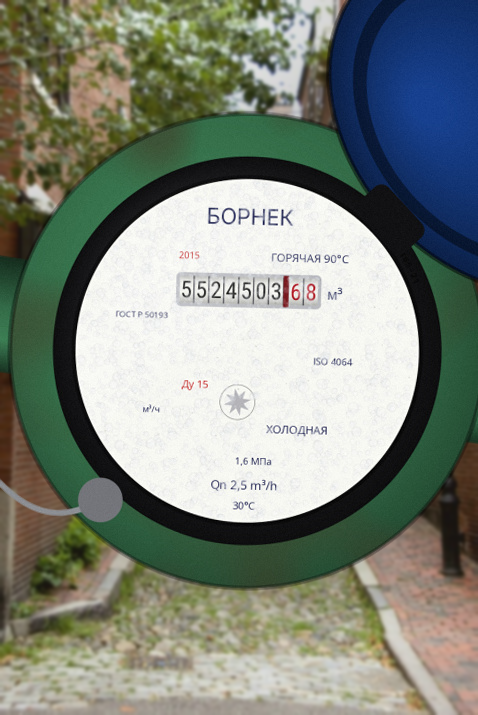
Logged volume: 5524503.68 m³
